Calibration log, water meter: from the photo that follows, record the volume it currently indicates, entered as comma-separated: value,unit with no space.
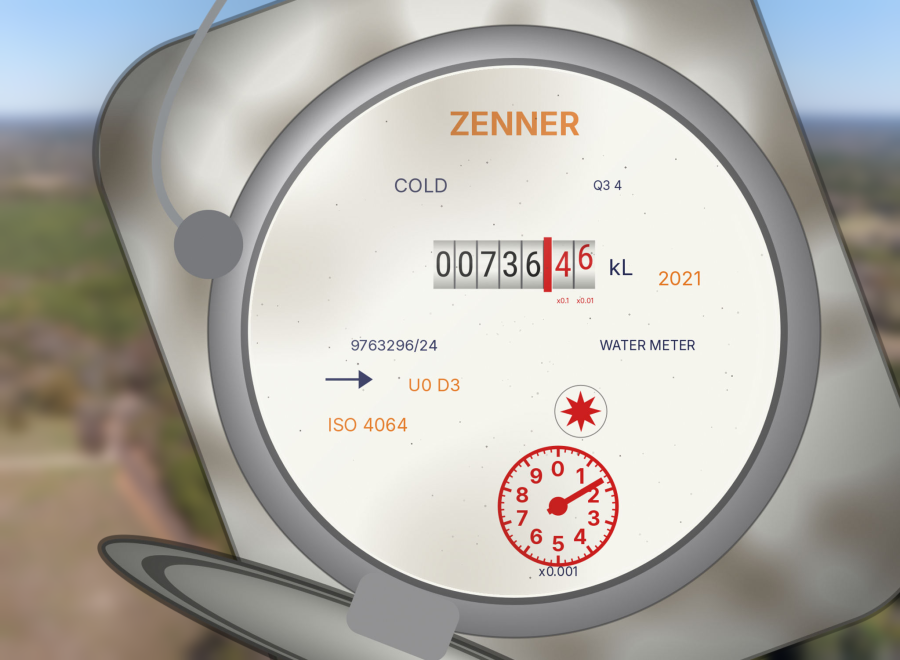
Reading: 736.461,kL
